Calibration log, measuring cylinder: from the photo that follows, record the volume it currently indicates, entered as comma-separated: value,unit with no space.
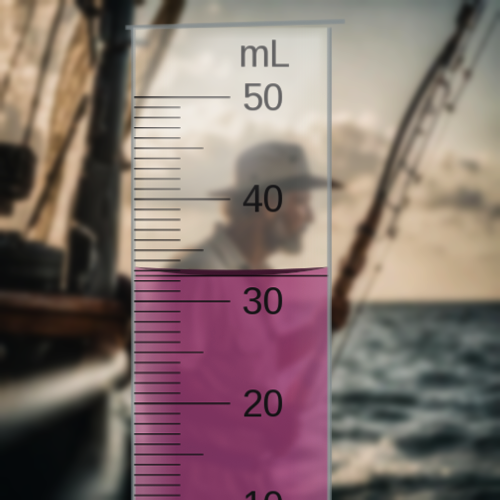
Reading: 32.5,mL
